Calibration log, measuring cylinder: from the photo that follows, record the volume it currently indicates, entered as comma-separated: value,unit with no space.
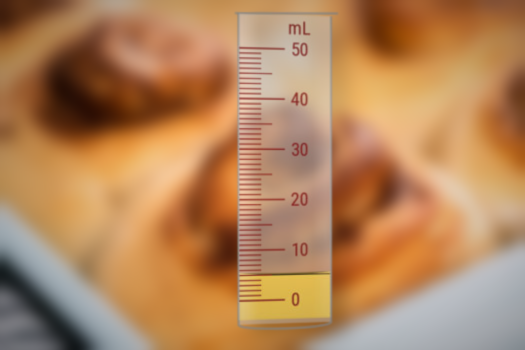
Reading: 5,mL
